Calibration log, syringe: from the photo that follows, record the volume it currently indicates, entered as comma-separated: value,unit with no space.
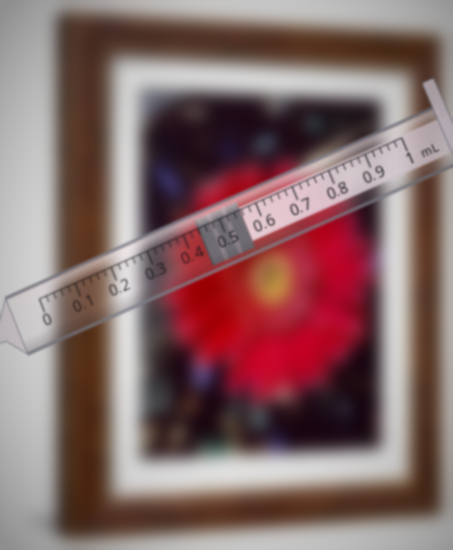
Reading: 0.44,mL
